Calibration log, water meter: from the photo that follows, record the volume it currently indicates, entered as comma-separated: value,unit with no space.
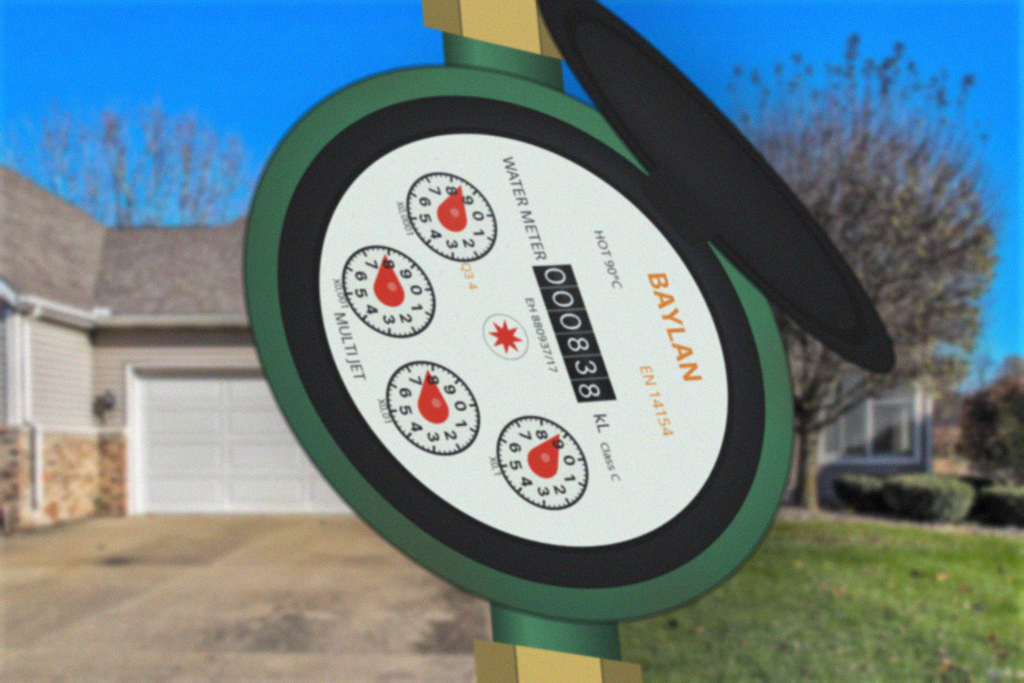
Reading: 837.8778,kL
